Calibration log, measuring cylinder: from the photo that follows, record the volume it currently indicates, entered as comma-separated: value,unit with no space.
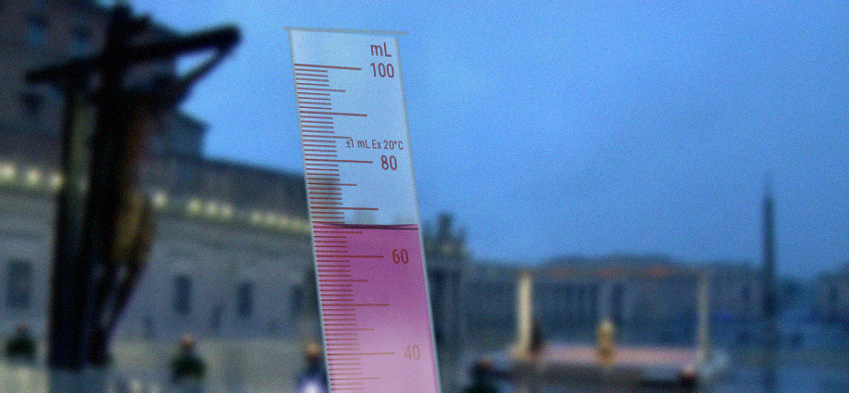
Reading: 66,mL
